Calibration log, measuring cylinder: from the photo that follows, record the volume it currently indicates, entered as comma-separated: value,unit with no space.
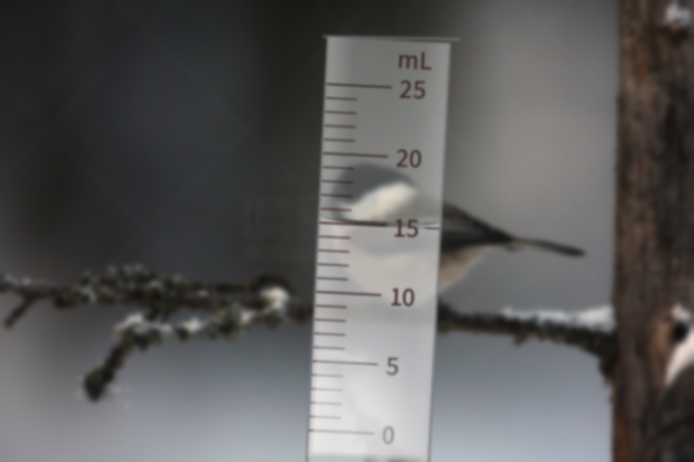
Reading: 15,mL
